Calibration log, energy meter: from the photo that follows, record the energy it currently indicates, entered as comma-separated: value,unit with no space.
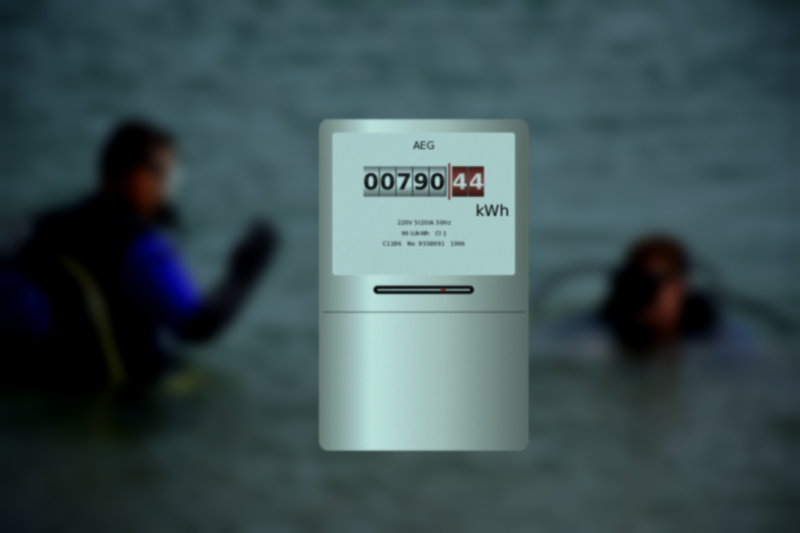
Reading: 790.44,kWh
